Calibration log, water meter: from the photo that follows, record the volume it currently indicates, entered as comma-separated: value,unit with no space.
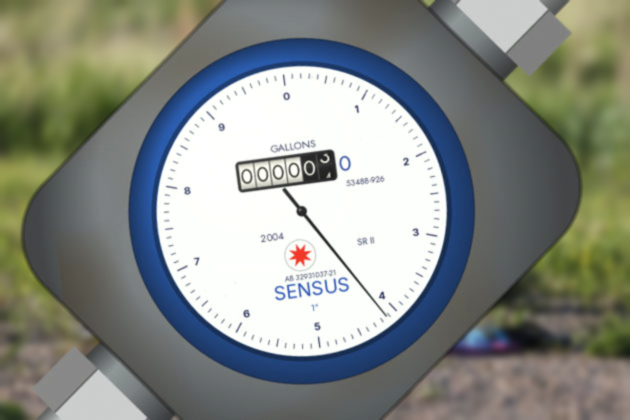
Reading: 34.1,gal
